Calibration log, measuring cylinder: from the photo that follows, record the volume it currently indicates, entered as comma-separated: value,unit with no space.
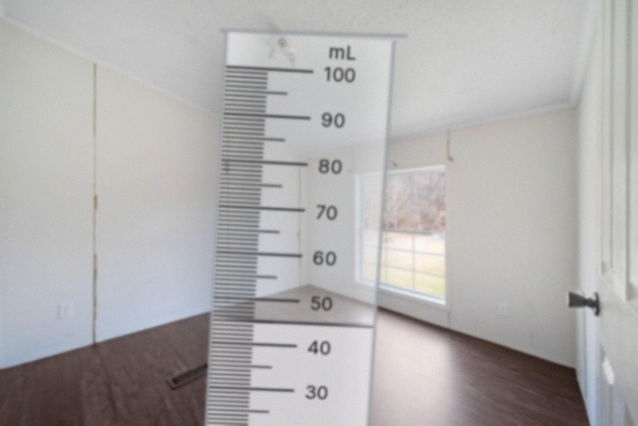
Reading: 45,mL
